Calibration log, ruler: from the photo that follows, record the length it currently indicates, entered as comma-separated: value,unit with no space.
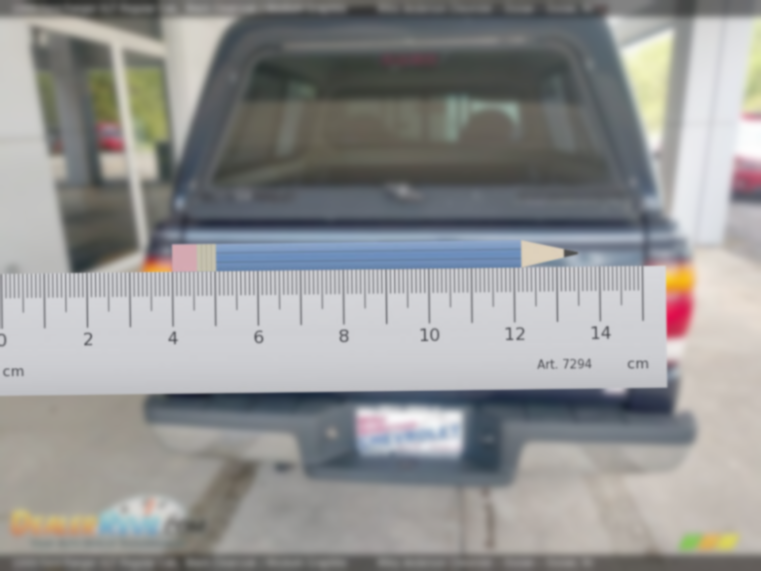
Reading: 9.5,cm
